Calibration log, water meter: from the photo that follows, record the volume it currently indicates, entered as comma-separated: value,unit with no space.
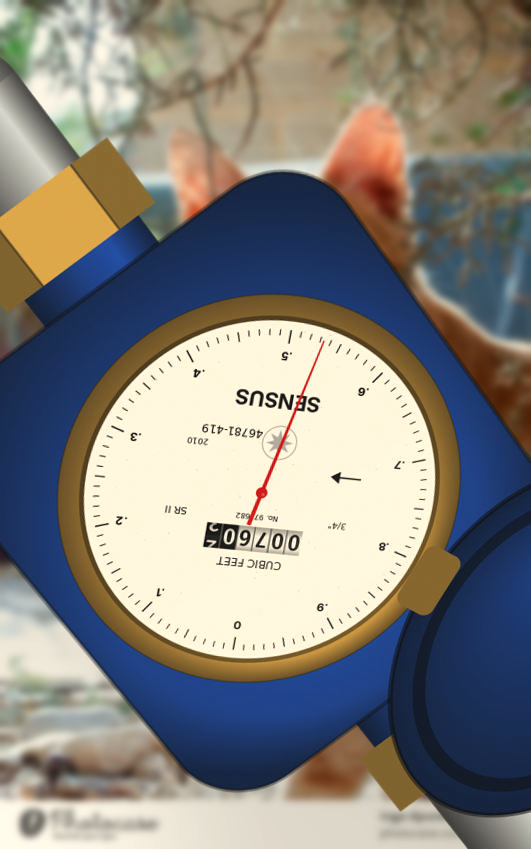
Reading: 7602.53,ft³
